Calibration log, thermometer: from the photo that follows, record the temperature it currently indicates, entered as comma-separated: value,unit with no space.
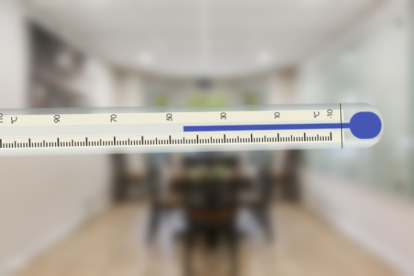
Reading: 45,°C
